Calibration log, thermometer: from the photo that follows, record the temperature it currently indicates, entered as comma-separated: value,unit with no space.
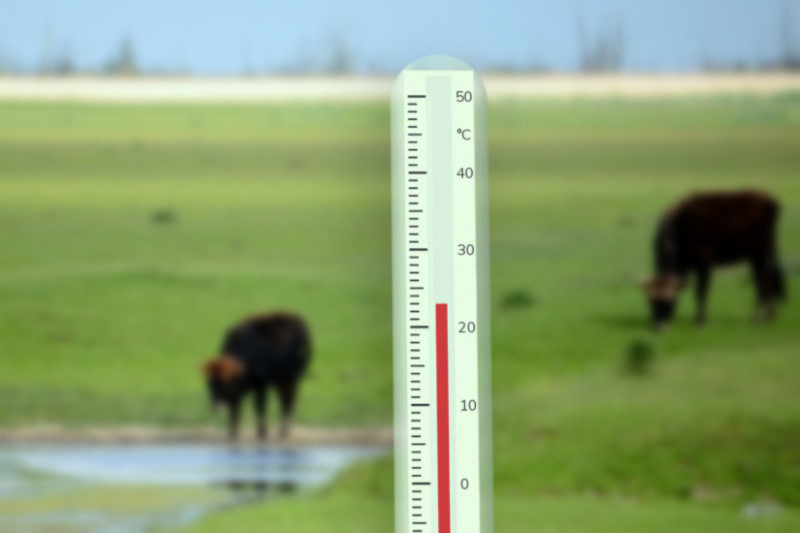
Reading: 23,°C
